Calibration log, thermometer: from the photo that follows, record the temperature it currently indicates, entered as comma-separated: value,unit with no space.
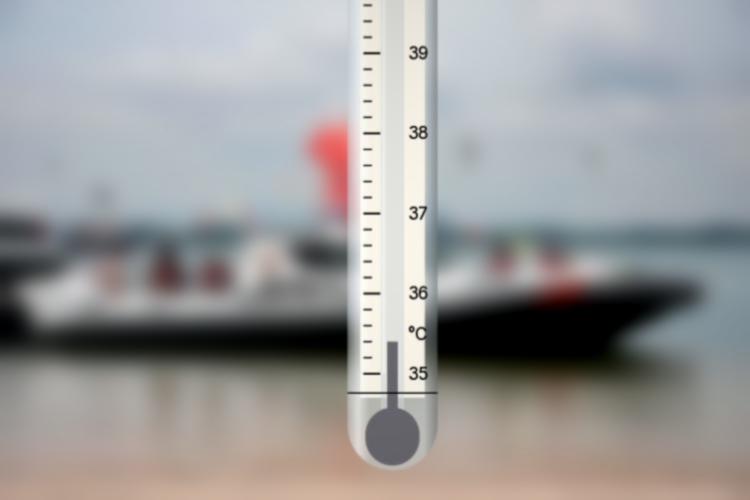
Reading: 35.4,°C
